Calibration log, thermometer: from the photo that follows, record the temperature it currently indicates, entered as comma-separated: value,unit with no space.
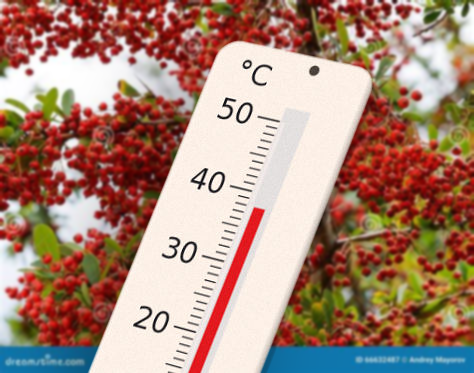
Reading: 38,°C
